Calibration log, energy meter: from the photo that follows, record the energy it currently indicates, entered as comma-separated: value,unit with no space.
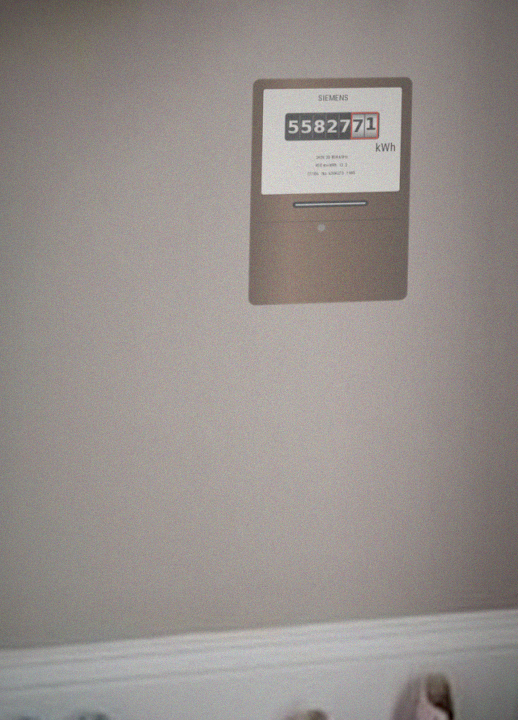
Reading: 55827.71,kWh
